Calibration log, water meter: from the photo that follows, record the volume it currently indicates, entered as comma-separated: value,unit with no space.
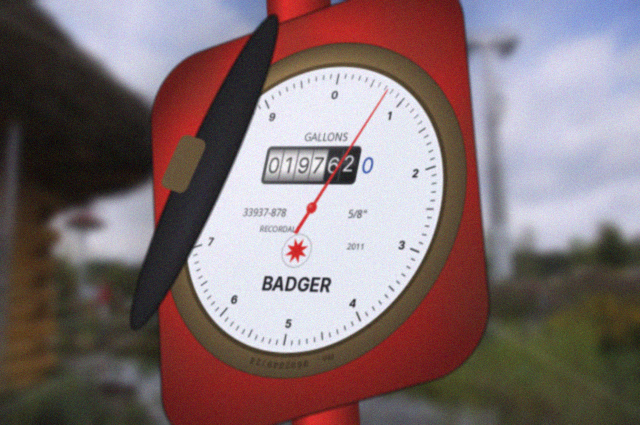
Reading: 197620.7,gal
